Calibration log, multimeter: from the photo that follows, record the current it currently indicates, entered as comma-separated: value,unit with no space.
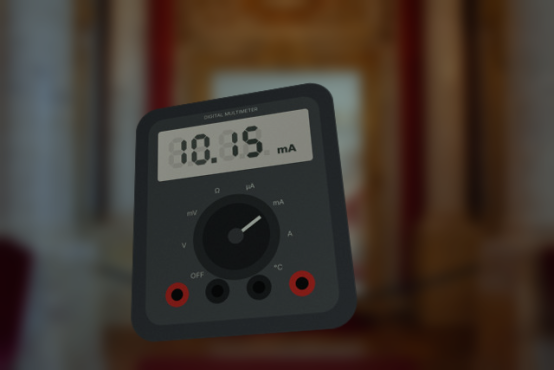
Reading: 10.15,mA
